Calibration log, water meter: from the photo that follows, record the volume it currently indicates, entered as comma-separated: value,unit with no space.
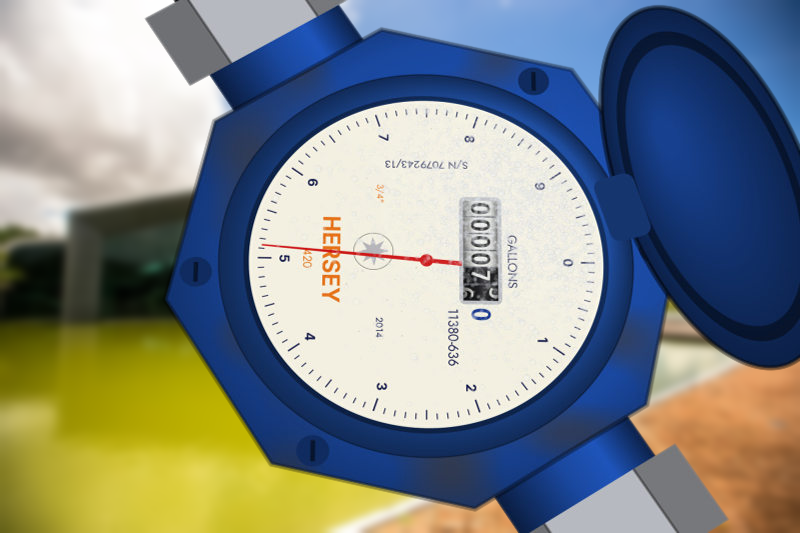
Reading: 755.1,gal
